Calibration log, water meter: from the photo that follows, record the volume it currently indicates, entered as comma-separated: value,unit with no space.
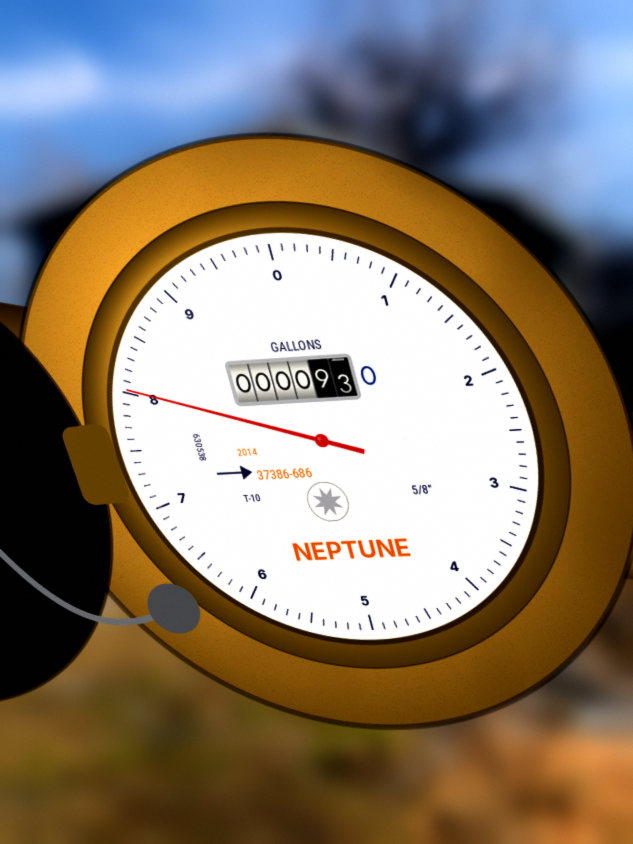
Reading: 928.0,gal
